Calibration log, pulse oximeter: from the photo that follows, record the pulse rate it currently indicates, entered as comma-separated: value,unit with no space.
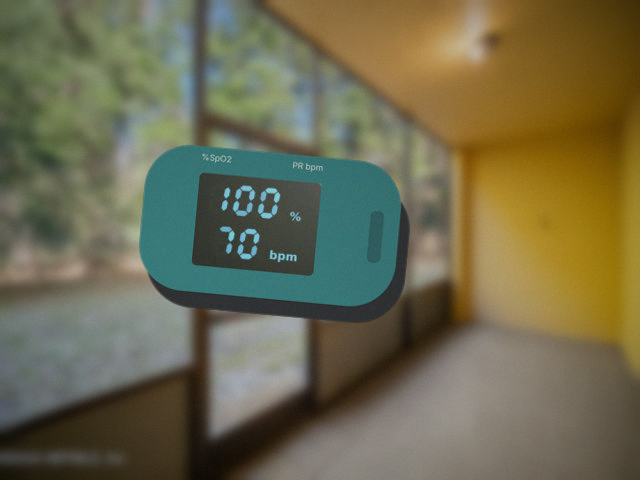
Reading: 70,bpm
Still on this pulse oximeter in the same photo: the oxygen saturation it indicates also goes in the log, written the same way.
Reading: 100,%
